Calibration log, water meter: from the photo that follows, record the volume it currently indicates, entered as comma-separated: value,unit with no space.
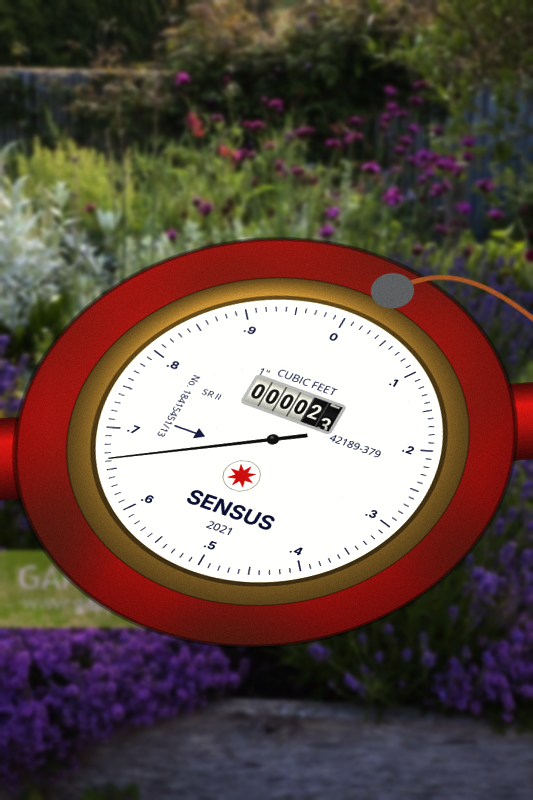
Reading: 22.66,ft³
